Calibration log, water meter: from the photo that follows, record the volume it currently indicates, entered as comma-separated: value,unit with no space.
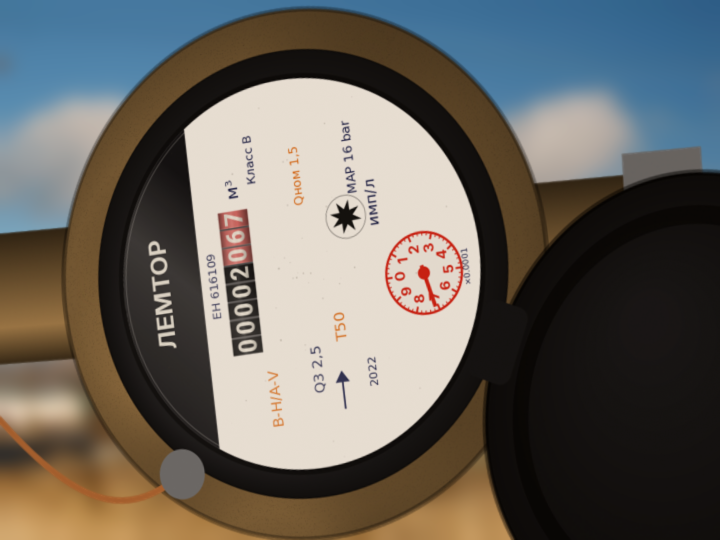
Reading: 2.0677,m³
